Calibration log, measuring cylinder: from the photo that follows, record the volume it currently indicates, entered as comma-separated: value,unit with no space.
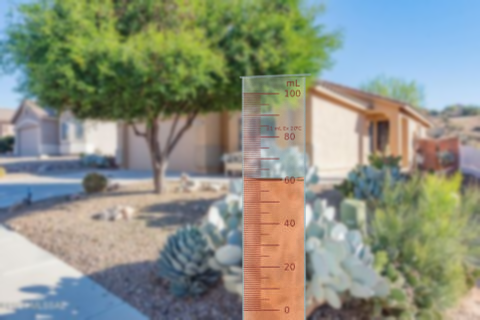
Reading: 60,mL
